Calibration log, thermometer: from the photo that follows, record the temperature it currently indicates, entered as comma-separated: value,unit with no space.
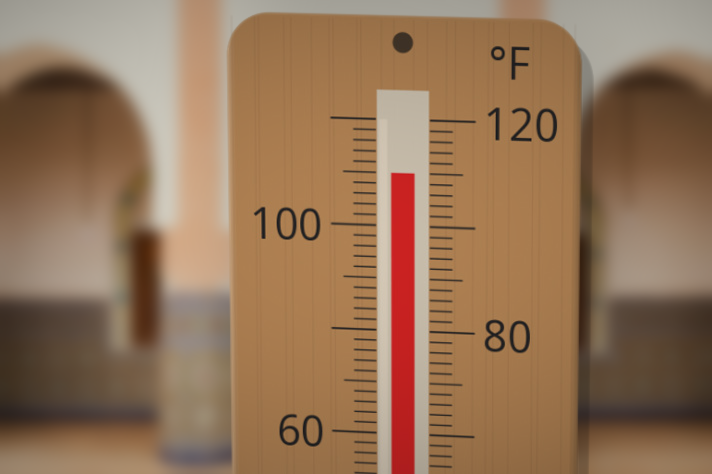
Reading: 110,°F
